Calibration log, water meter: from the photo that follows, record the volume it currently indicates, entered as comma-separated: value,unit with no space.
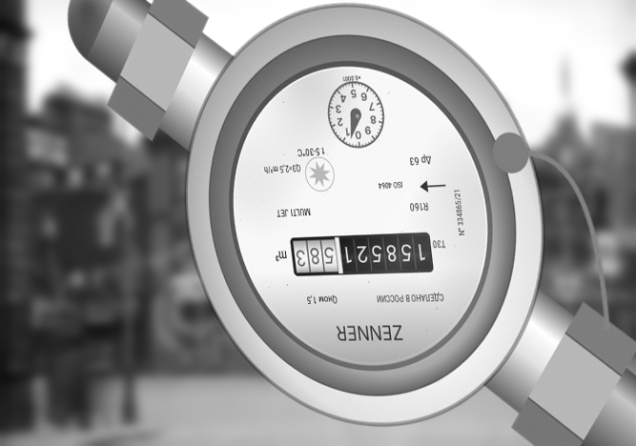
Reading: 158521.5830,m³
